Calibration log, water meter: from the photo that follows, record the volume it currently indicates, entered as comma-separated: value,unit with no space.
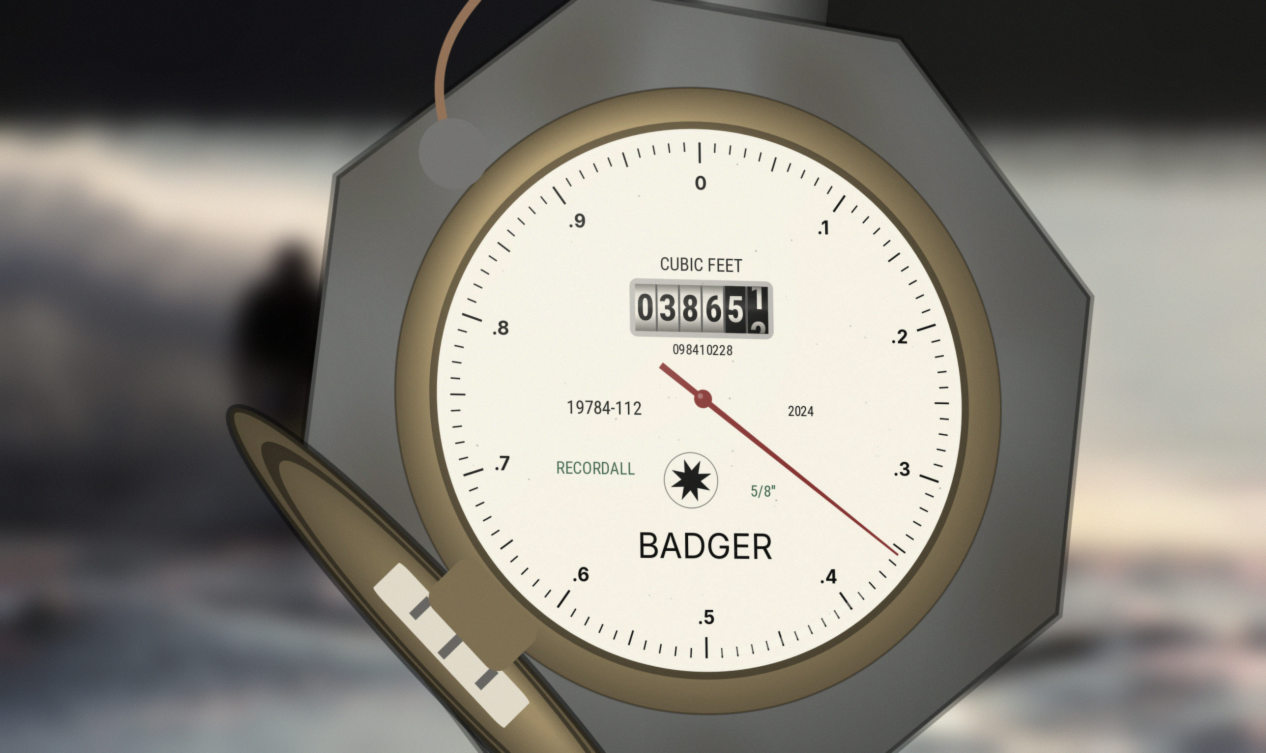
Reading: 38651.35,ft³
